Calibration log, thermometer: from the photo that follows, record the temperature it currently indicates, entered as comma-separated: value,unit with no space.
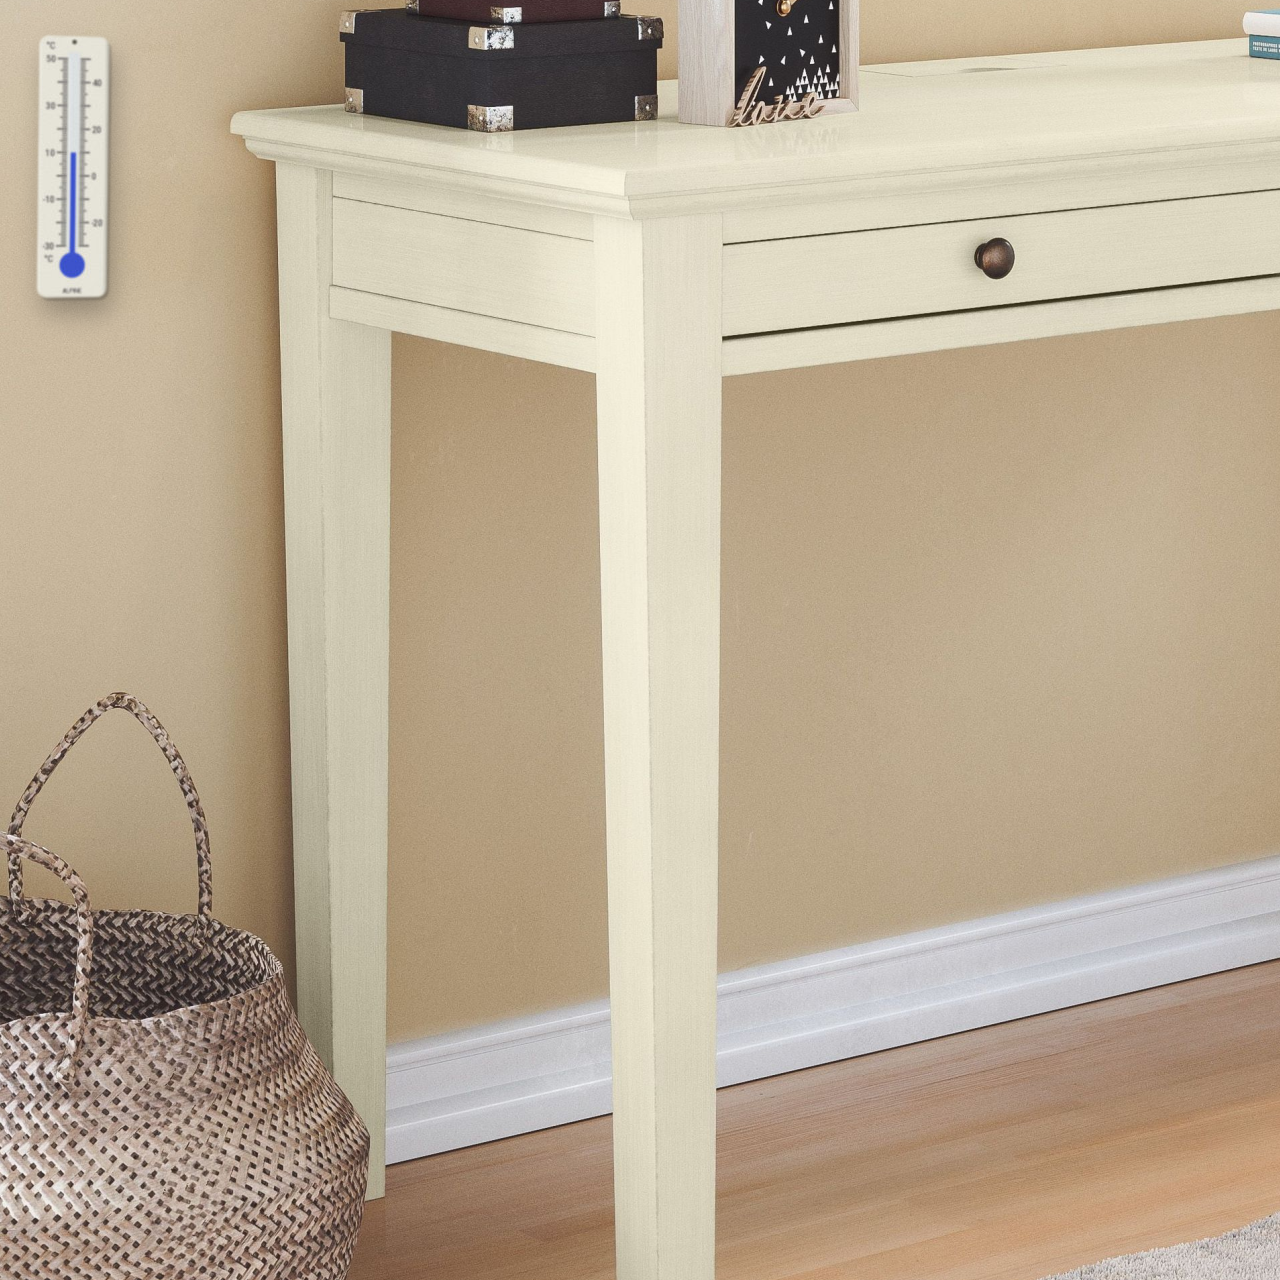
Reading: 10,°C
